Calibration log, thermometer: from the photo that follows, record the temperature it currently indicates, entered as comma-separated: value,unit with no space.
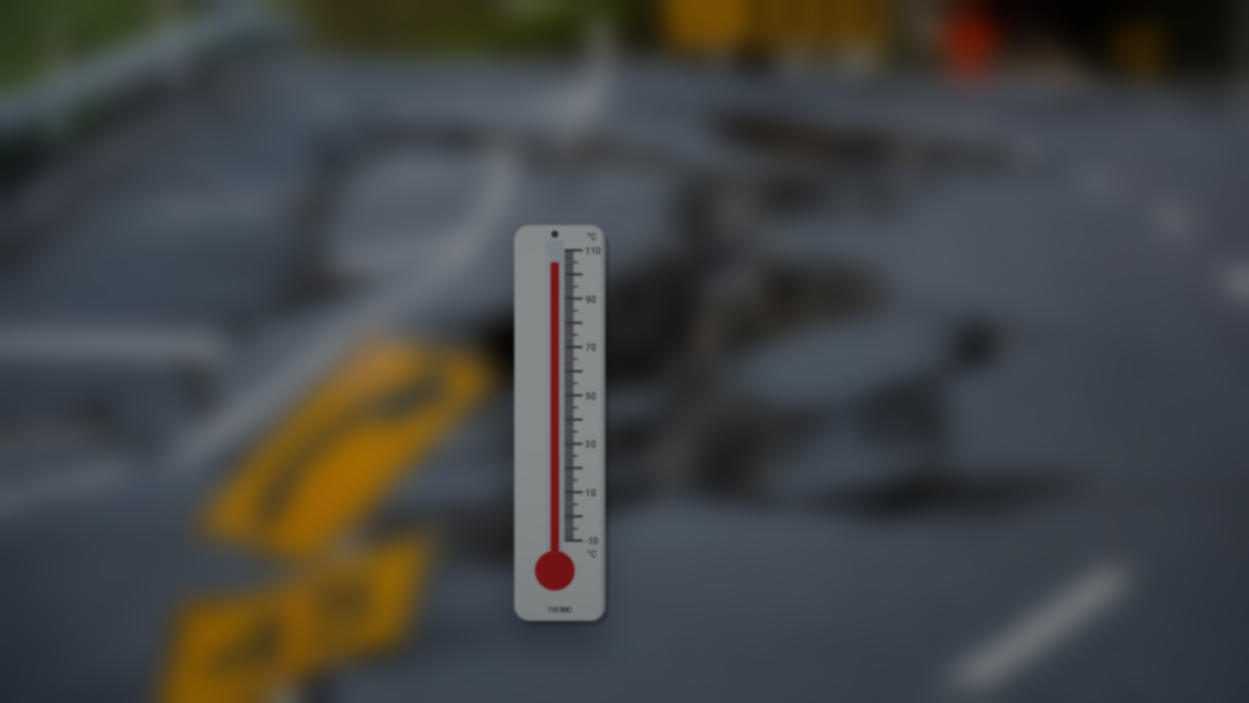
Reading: 105,°C
